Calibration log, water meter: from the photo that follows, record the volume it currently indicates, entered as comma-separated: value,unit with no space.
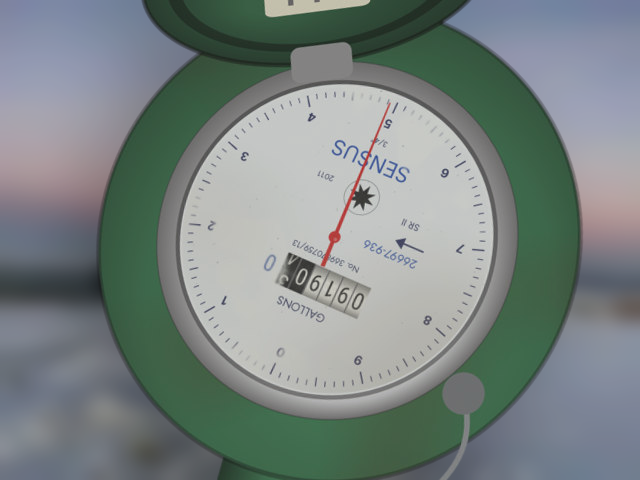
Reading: 919034.9,gal
